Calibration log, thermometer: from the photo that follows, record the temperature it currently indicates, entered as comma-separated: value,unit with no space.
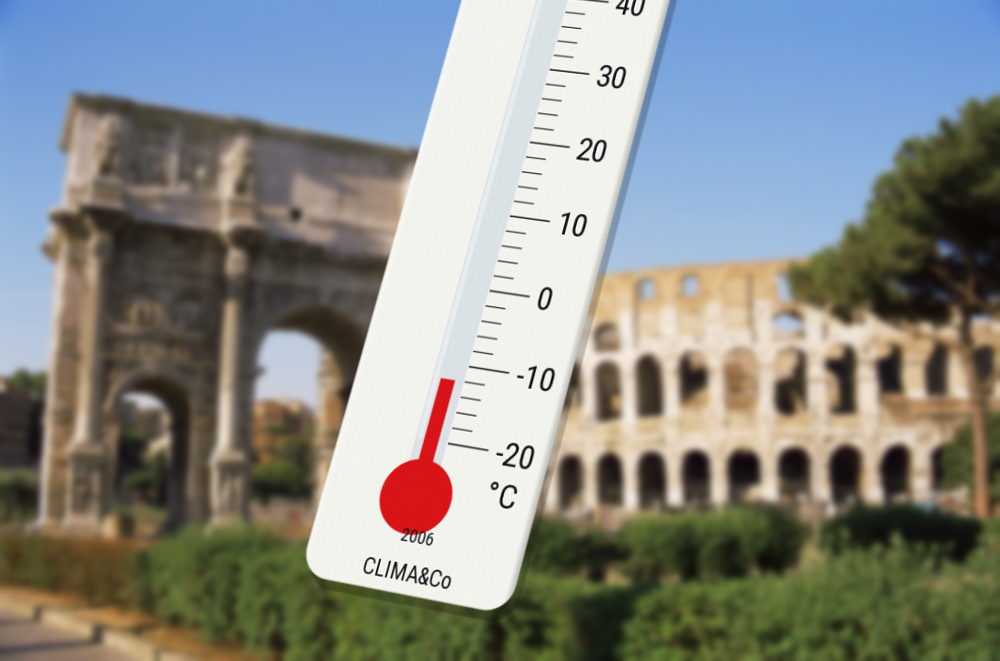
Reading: -12,°C
